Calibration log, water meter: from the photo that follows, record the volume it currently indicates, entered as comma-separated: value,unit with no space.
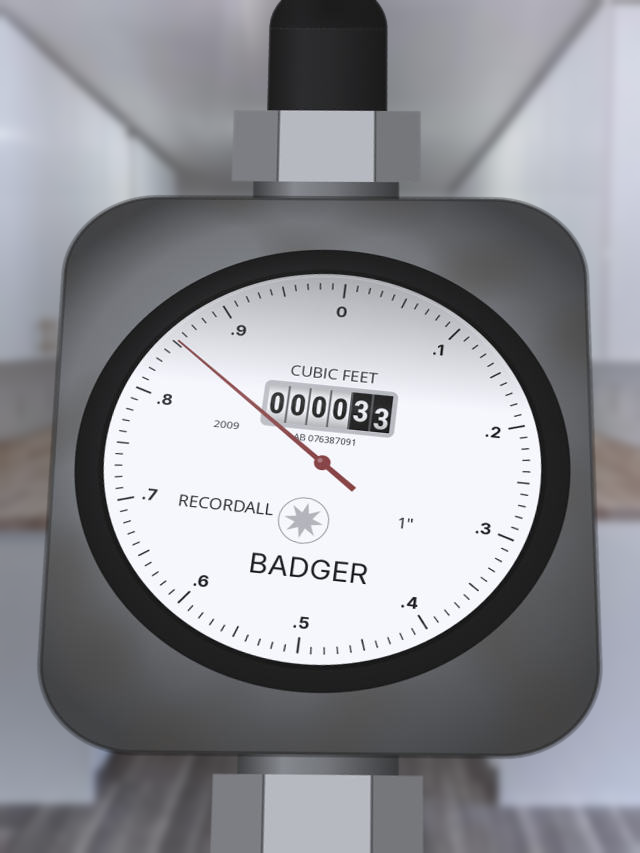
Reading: 32.85,ft³
